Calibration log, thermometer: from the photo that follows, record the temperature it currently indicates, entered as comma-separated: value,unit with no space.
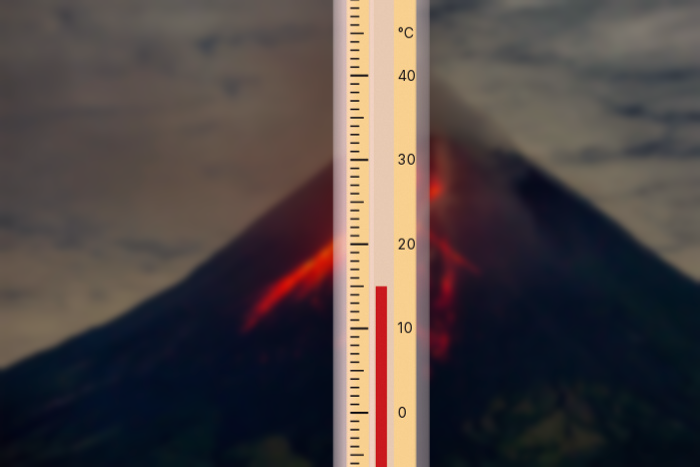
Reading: 15,°C
